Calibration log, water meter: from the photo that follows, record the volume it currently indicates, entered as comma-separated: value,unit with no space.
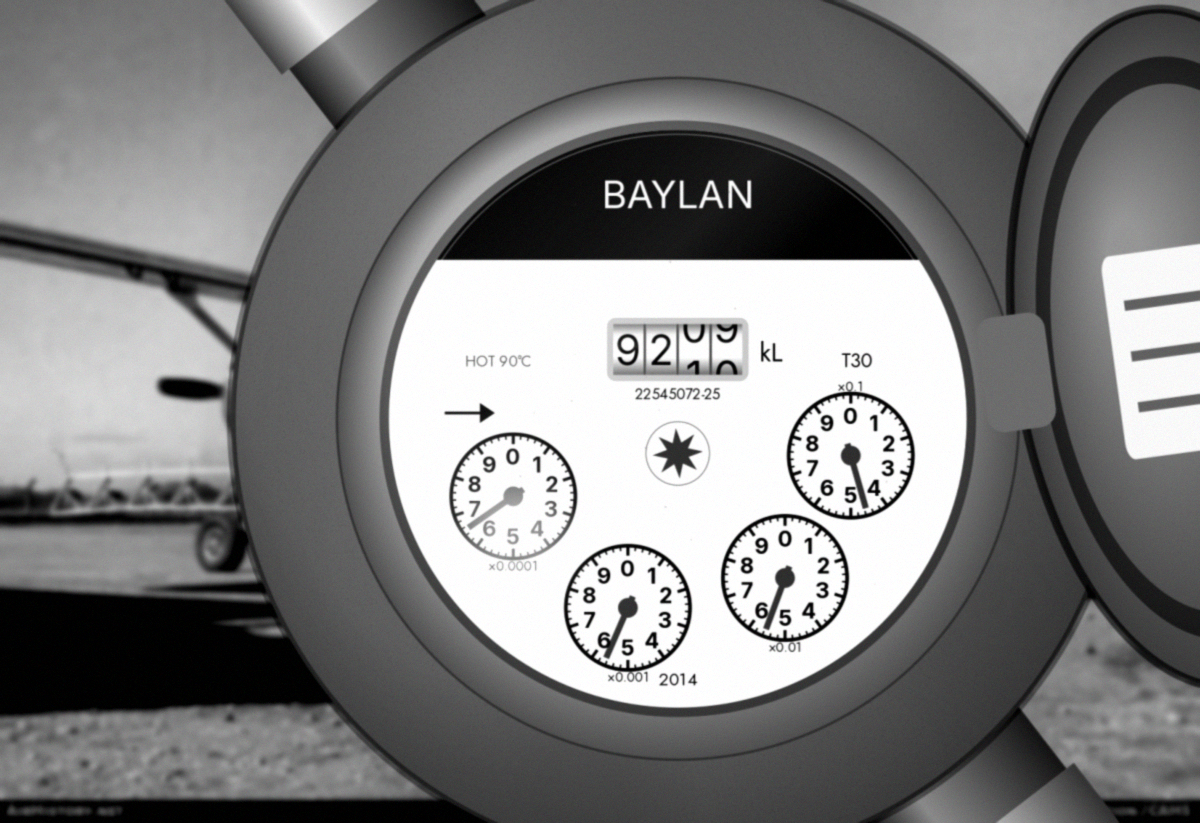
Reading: 9209.4556,kL
